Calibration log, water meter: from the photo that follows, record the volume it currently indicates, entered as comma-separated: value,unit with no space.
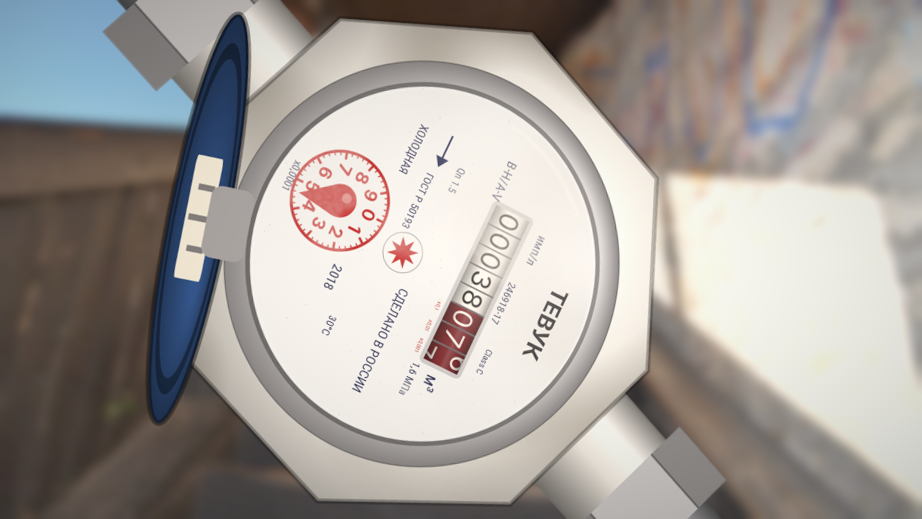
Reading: 38.0764,m³
